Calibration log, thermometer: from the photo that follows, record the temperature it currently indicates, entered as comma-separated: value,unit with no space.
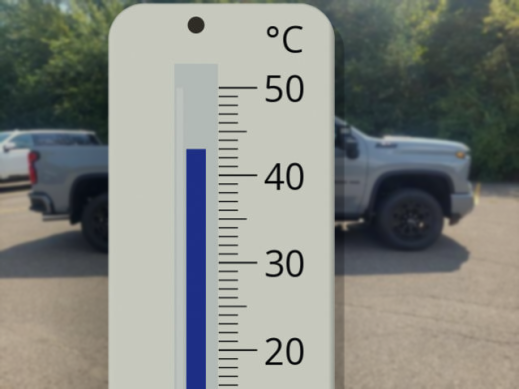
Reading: 43,°C
